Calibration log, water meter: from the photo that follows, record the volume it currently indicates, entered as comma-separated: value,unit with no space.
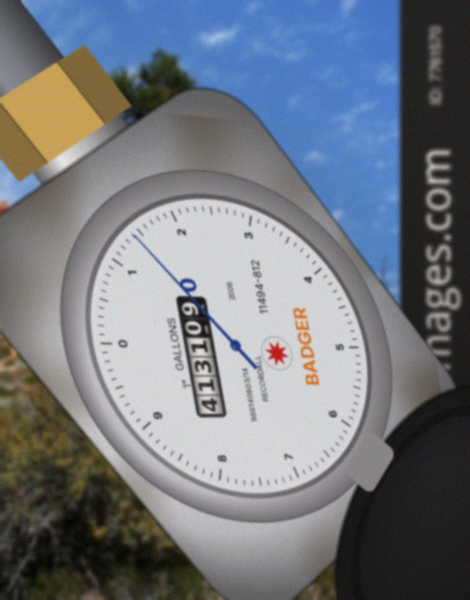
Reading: 4131091.4,gal
